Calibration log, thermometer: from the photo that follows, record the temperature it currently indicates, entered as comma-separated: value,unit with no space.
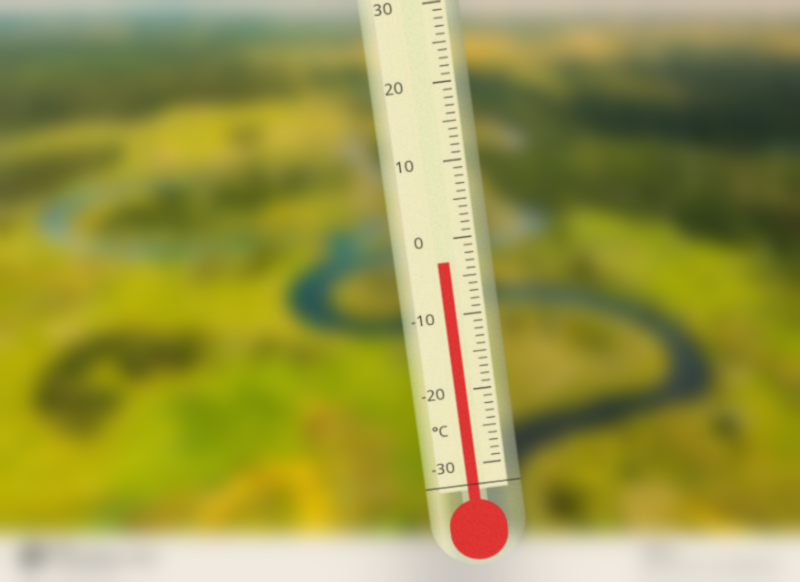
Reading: -3,°C
